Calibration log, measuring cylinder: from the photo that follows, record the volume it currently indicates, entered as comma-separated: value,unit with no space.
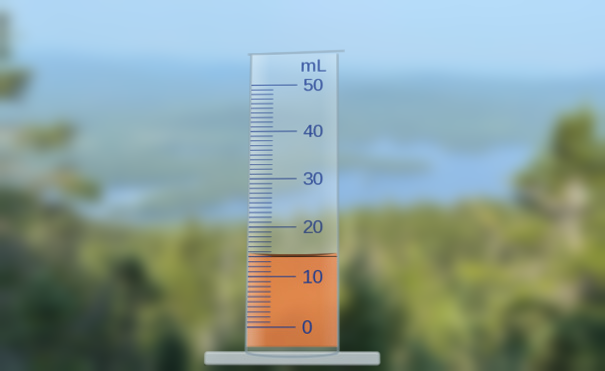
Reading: 14,mL
